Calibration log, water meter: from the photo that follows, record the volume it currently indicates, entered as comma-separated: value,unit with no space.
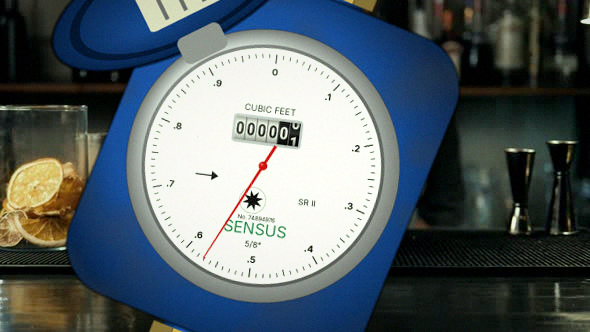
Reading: 0.57,ft³
